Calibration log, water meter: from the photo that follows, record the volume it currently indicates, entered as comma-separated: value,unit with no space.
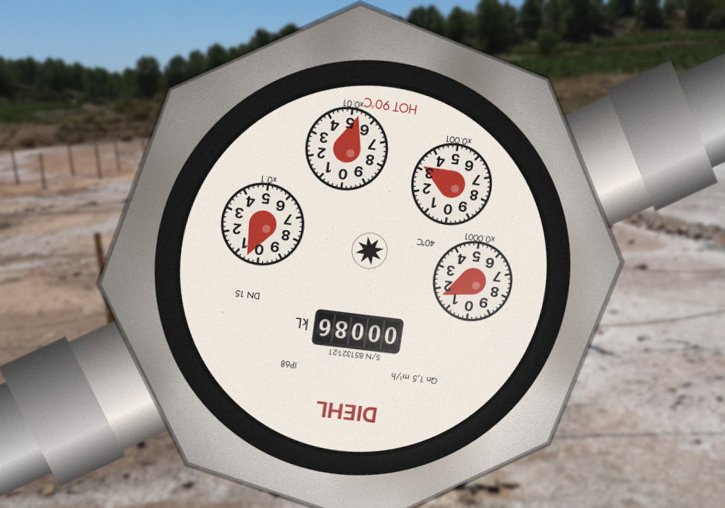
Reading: 86.0531,kL
